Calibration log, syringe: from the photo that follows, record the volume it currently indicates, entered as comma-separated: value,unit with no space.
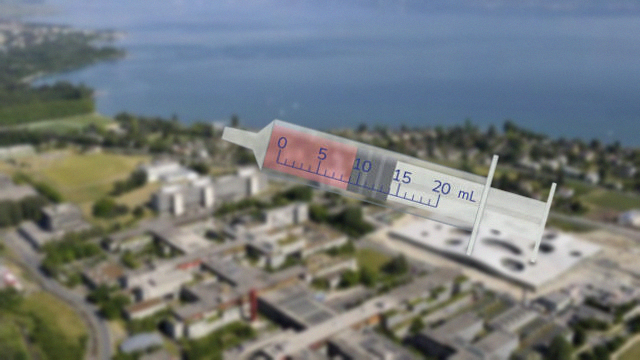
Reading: 9,mL
